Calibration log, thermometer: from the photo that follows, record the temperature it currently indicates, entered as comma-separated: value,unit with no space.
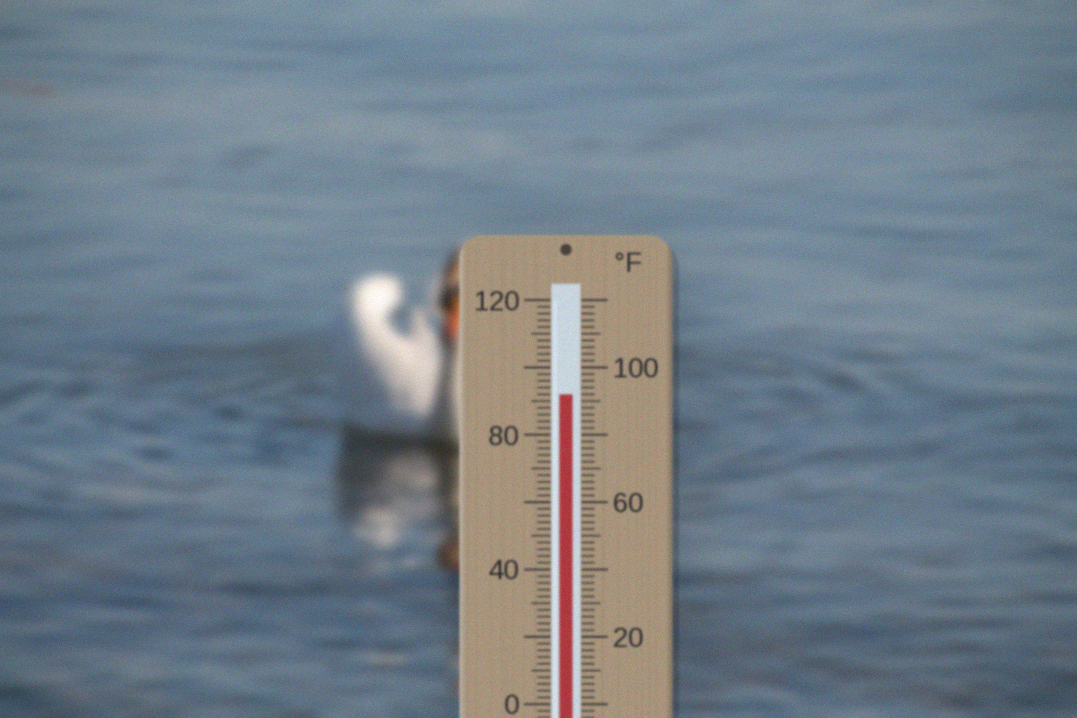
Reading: 92,°F
